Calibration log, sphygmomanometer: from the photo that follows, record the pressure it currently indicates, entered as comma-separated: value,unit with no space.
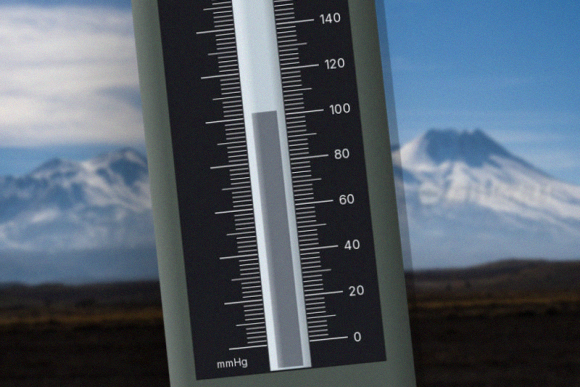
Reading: 102,mmHg
